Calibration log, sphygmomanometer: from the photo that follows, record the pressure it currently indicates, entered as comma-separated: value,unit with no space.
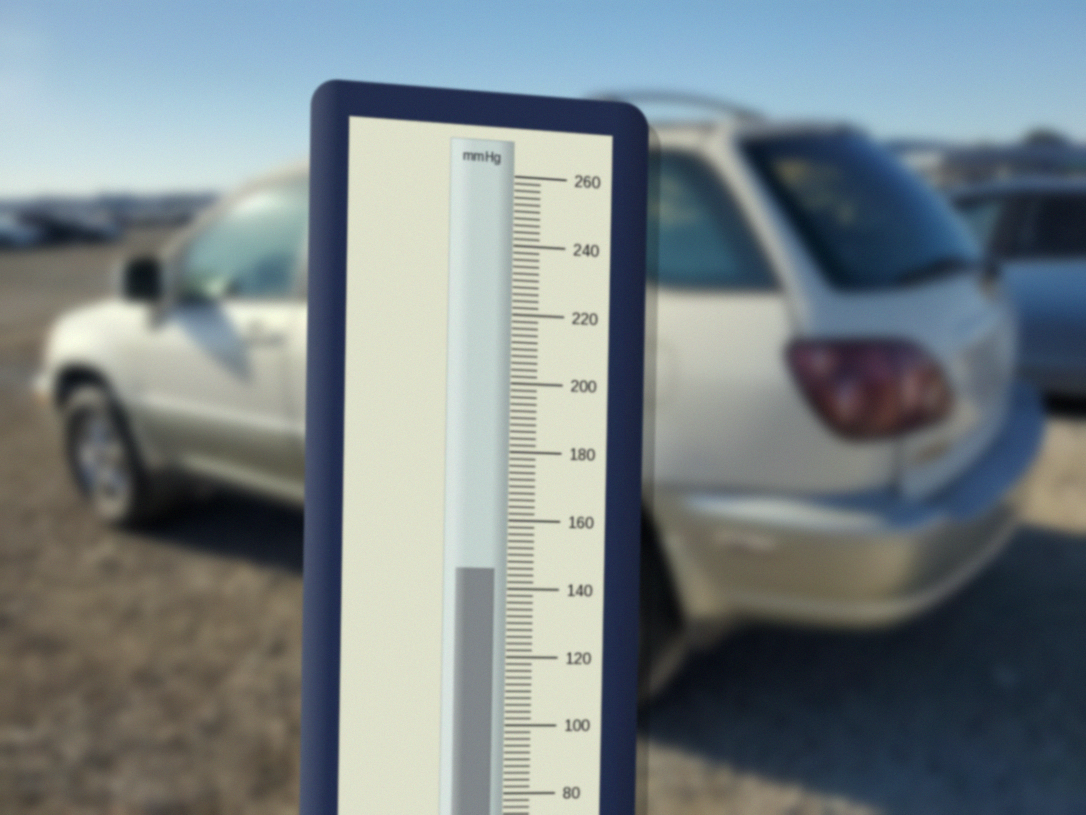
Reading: 146,mmHg
